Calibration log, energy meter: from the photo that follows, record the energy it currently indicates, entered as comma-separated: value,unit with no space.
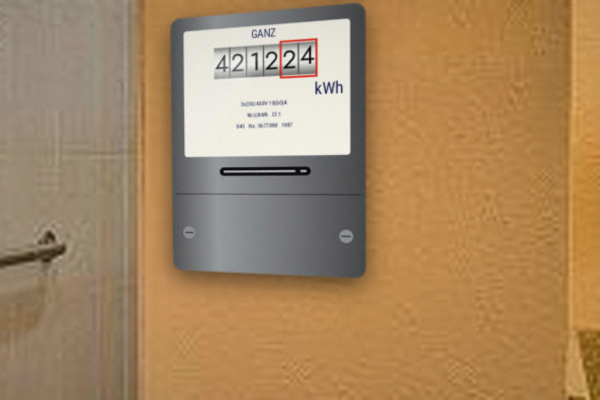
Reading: 4212.24,kWh
